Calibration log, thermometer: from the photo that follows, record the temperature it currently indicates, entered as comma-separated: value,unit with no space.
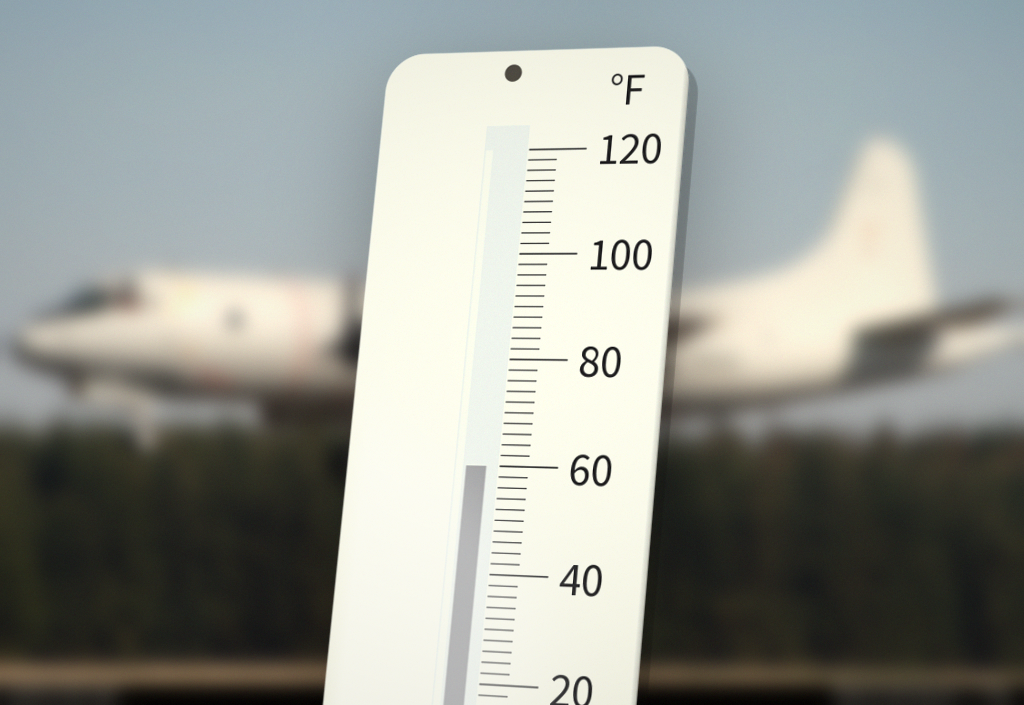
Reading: 60,°F
